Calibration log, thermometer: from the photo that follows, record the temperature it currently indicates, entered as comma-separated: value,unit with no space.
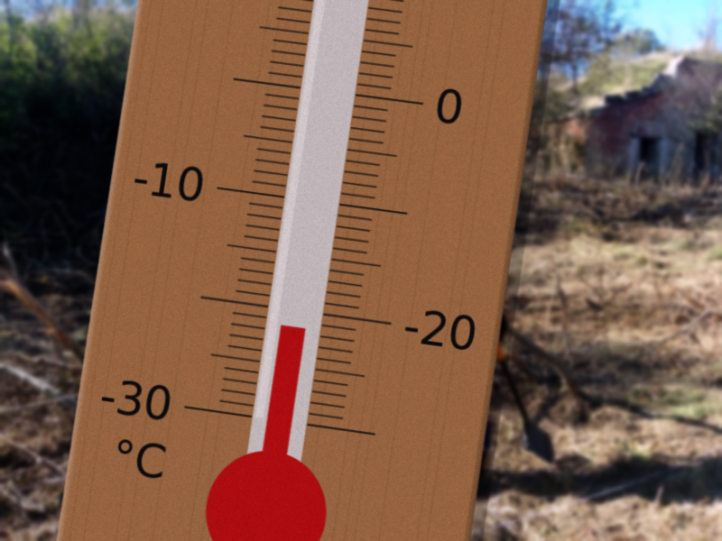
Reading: -21.5,°C
